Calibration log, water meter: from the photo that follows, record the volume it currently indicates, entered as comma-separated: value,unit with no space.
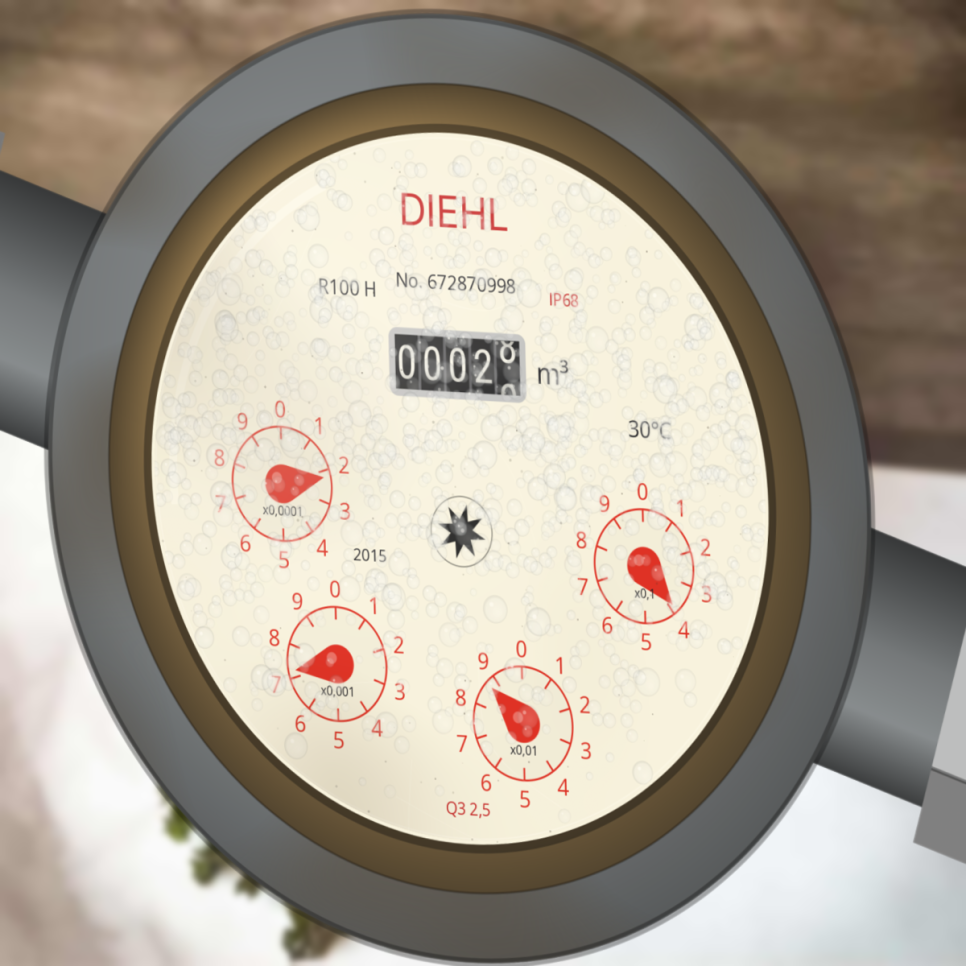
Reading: 28.3872,m³
